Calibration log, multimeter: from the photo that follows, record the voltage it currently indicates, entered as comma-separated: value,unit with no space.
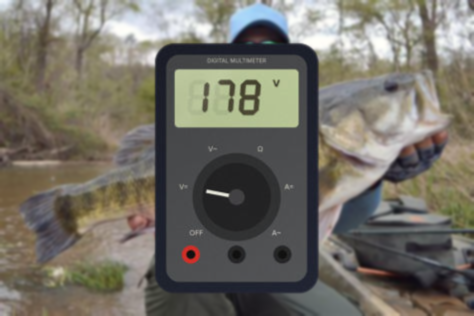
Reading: 178,V
